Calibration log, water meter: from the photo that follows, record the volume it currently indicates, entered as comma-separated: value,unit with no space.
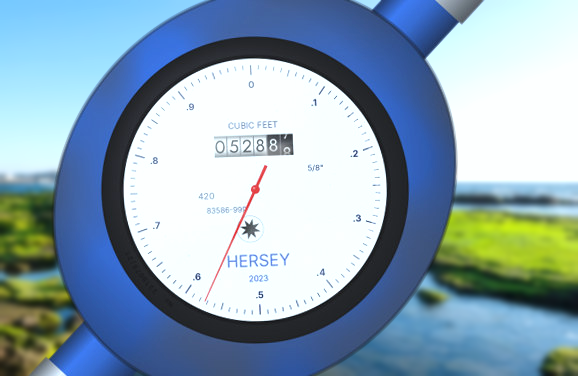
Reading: 52887.57,ft³
